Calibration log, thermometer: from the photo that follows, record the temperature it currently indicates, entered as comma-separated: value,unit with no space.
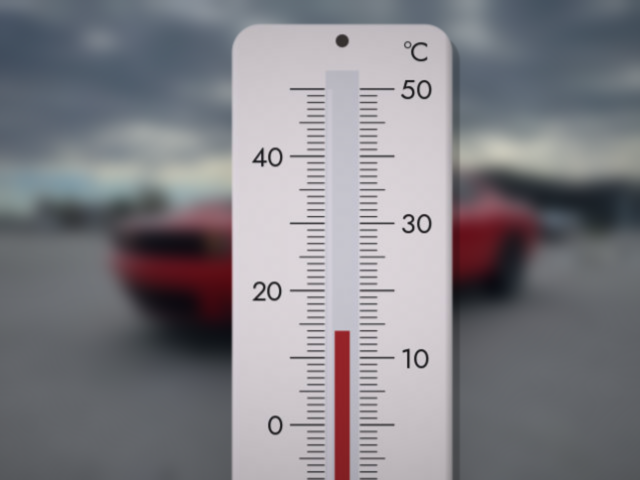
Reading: 14,°C
